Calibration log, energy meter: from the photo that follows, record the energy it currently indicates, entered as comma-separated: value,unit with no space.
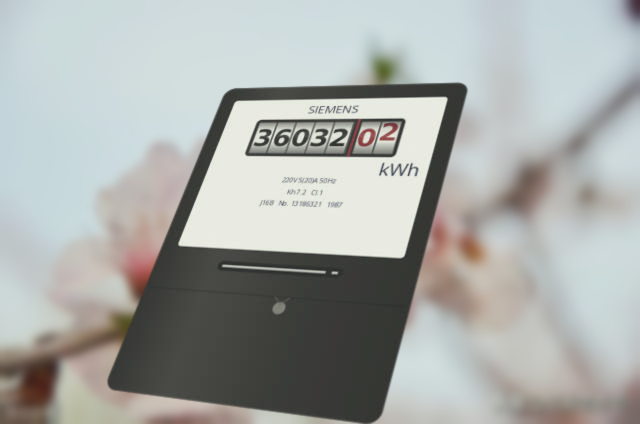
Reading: 36032.02,kWh
